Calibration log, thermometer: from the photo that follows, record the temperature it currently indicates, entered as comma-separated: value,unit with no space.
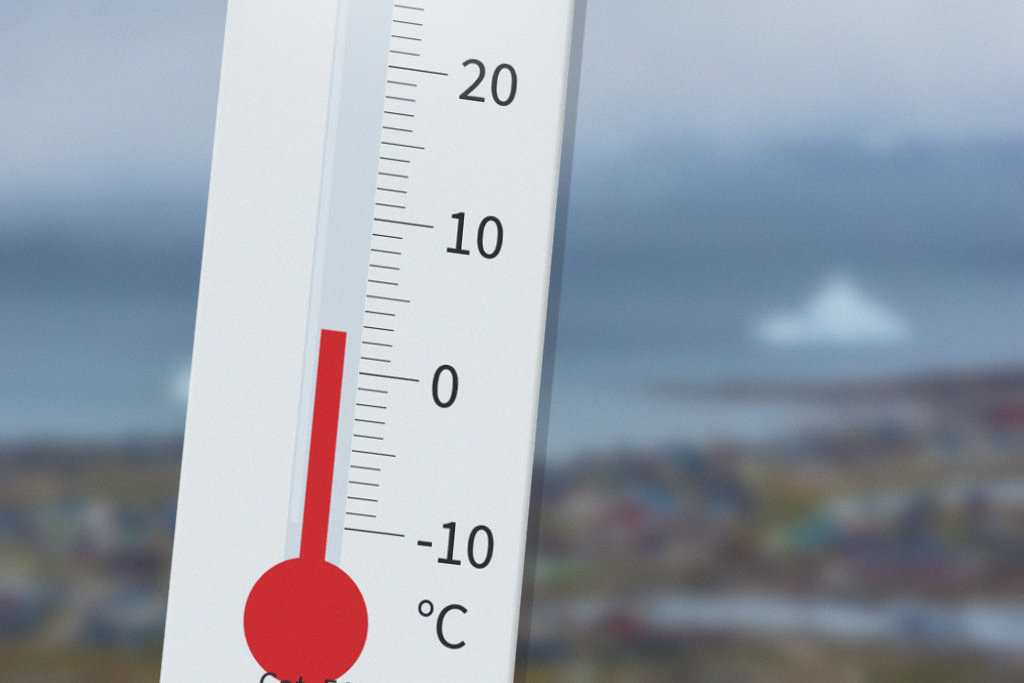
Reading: 2.5,°C
